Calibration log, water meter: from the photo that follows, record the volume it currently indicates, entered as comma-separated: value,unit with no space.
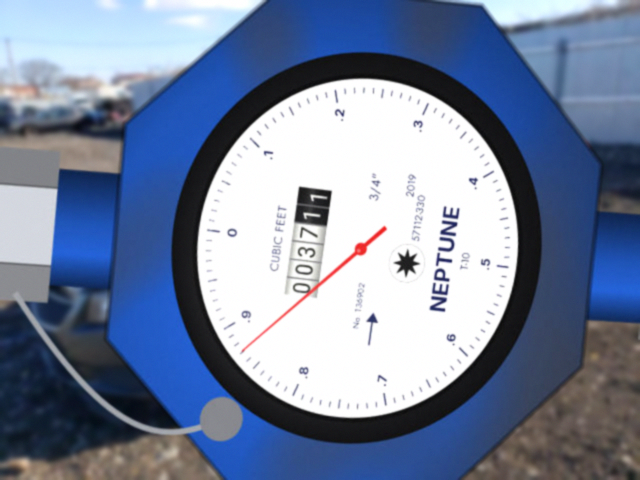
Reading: 3710.87,ft³
